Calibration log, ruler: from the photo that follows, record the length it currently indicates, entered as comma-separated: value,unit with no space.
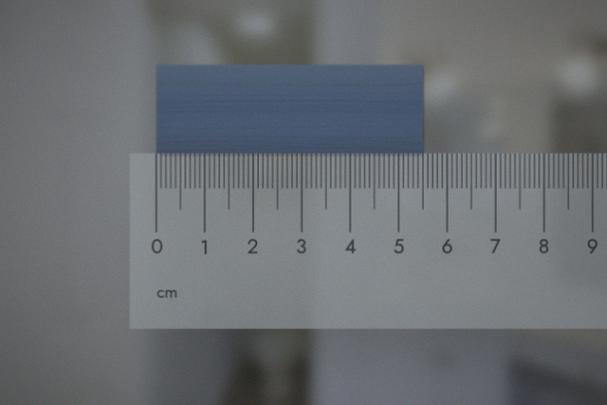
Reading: 5.5,cm
